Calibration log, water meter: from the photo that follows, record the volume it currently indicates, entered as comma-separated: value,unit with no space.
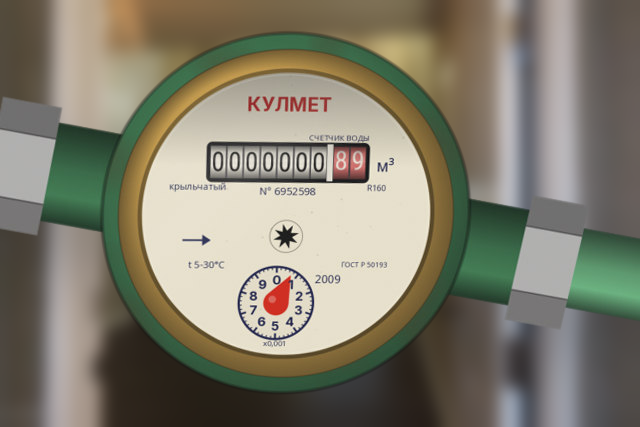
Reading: 0.890,m³
